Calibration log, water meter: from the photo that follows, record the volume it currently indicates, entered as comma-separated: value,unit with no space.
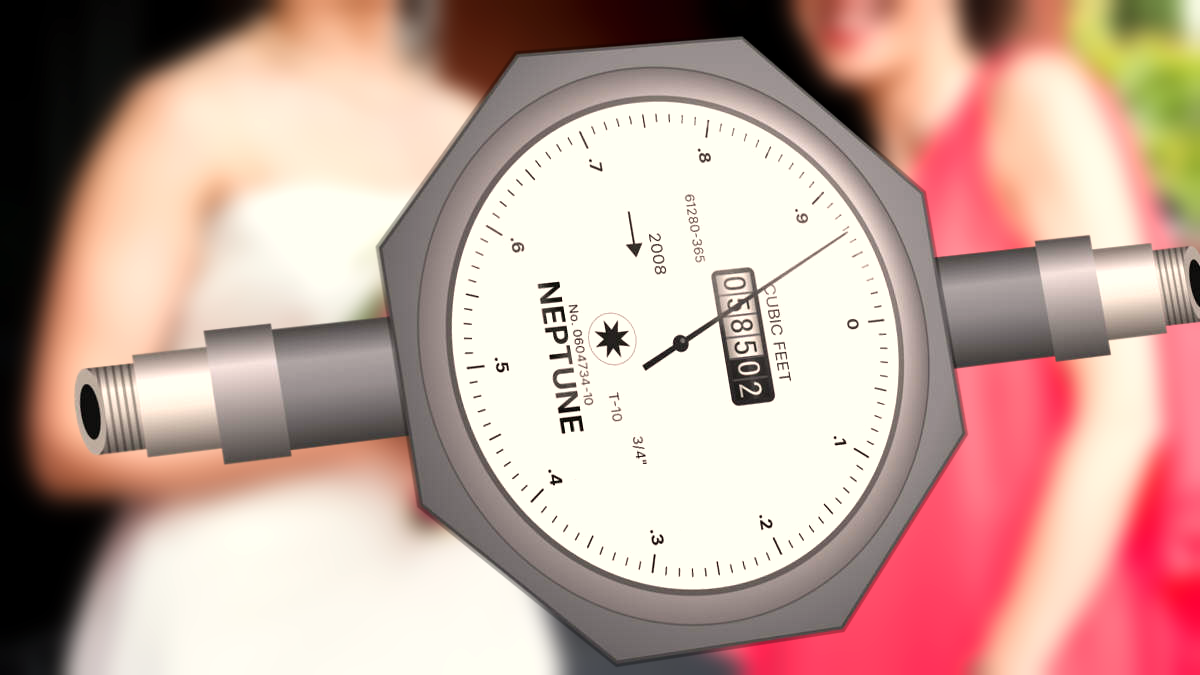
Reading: 58501.93,ft³
